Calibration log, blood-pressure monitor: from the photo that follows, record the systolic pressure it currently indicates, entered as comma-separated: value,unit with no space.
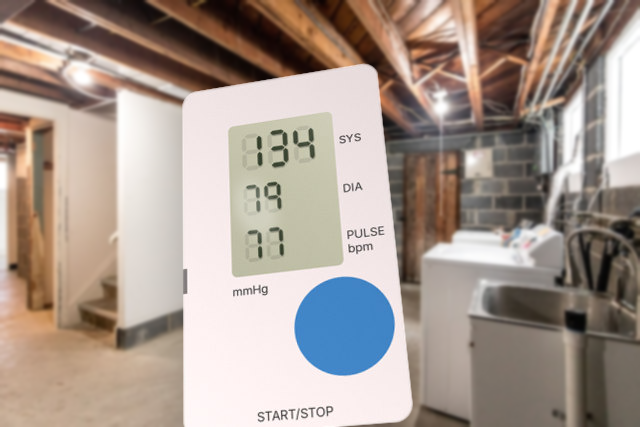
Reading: 134,mmHg
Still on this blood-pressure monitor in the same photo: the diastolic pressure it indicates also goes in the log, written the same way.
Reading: 79,mmHg
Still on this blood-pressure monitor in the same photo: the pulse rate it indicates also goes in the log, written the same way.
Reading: 77,bpm
